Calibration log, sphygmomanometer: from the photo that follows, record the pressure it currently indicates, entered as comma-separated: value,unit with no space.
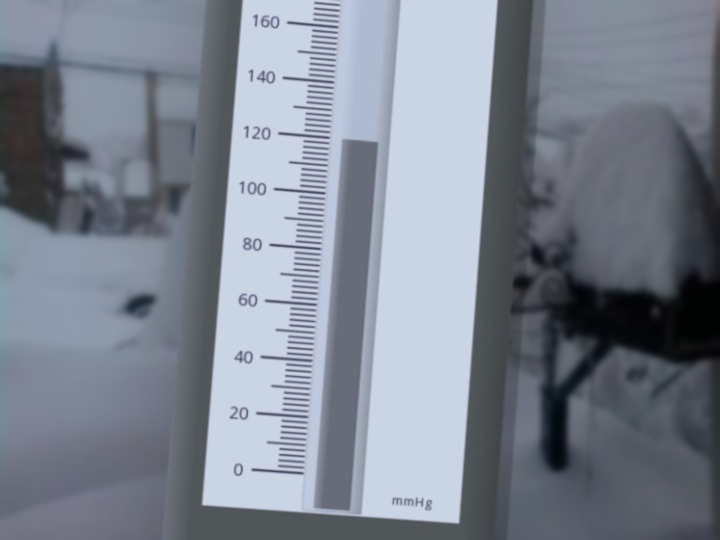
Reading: 120,mmHg
